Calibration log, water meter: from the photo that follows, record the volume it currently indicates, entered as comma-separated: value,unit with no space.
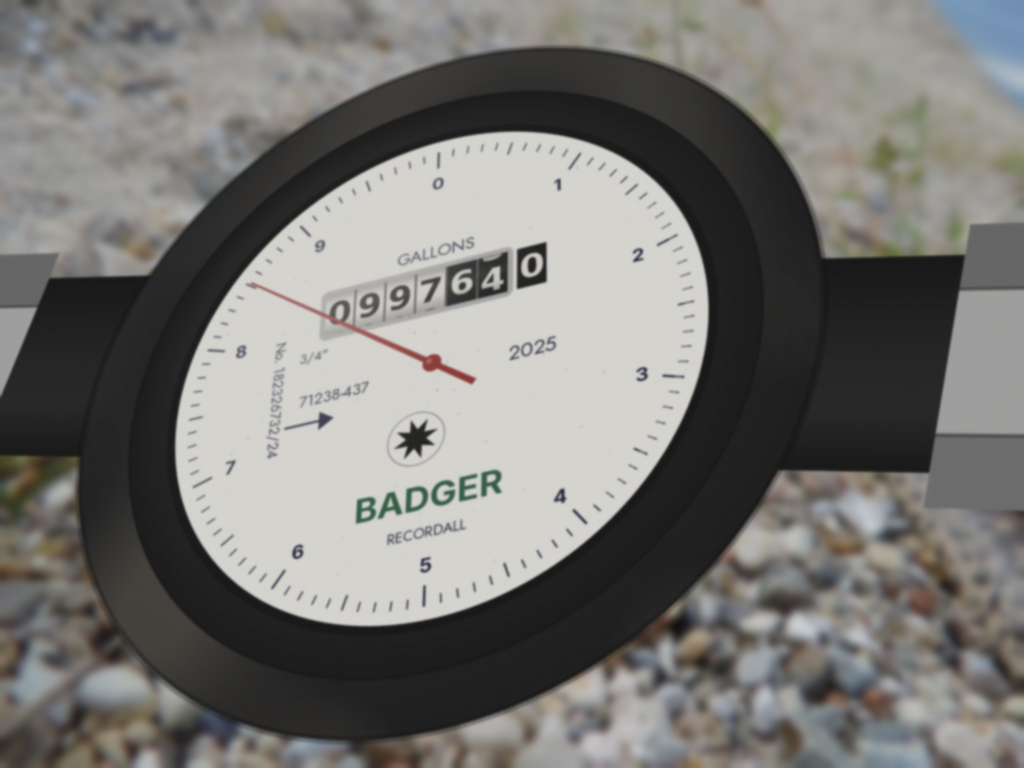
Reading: 997638.5,gal
